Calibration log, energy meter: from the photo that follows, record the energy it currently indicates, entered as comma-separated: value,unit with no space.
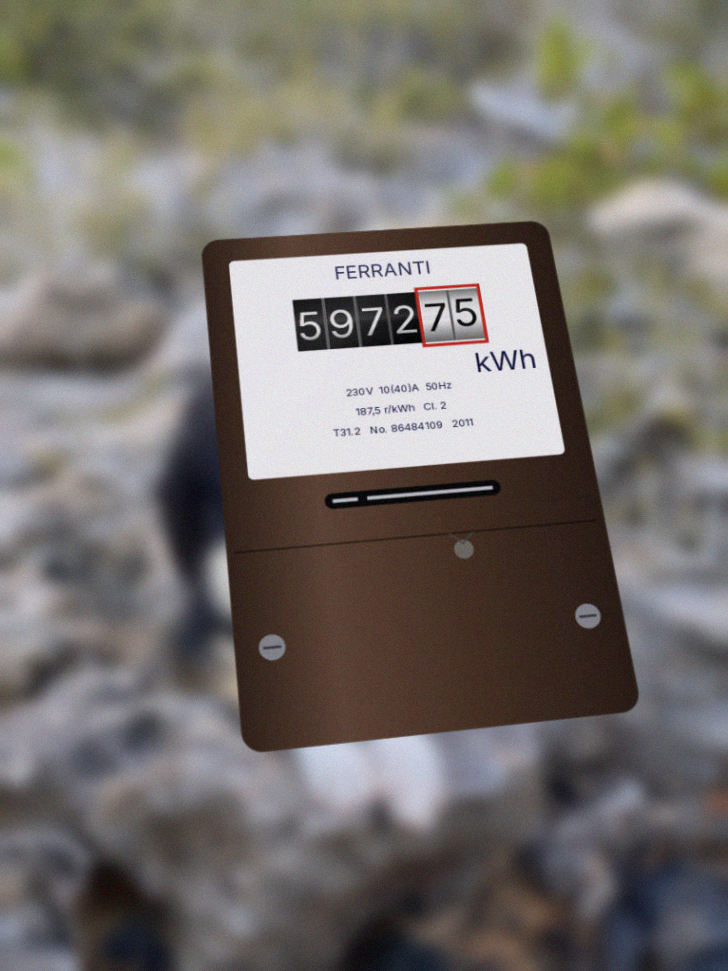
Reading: 5972.75,kWh
